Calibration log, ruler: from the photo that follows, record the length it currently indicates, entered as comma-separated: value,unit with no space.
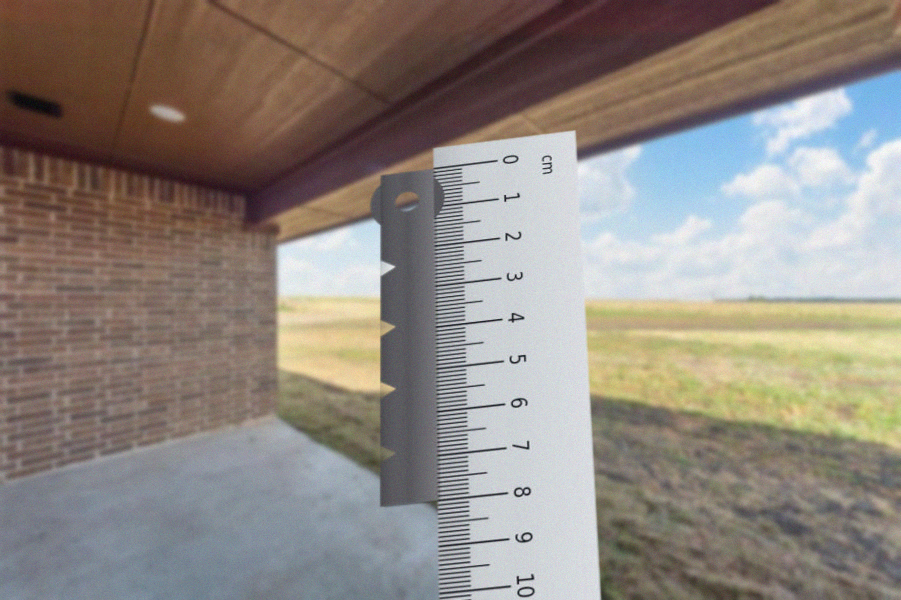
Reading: 8,cm
